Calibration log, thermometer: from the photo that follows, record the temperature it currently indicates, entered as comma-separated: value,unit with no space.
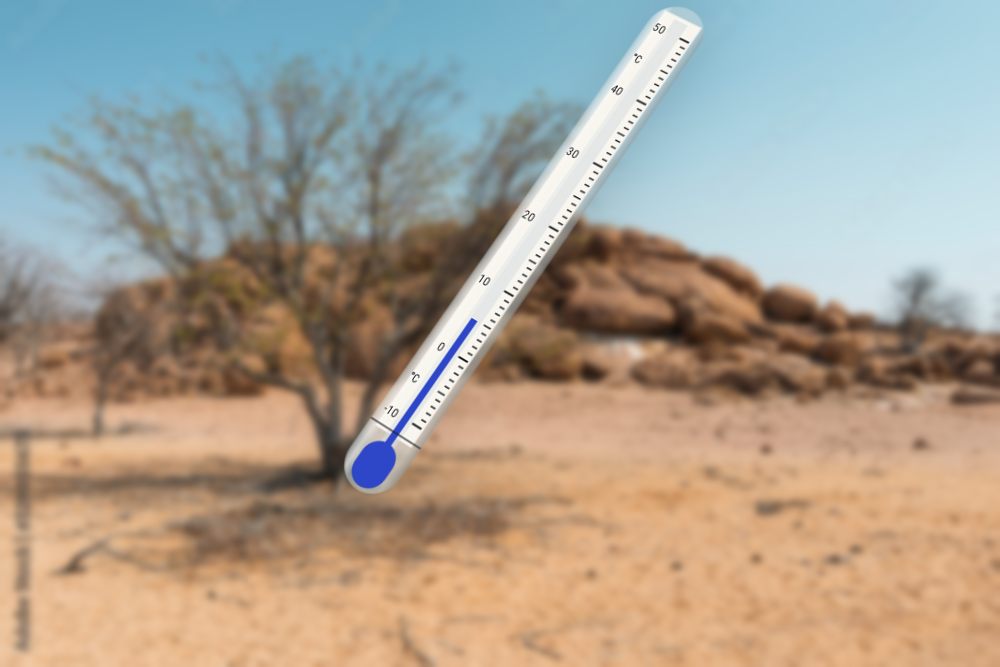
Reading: 5,°C
